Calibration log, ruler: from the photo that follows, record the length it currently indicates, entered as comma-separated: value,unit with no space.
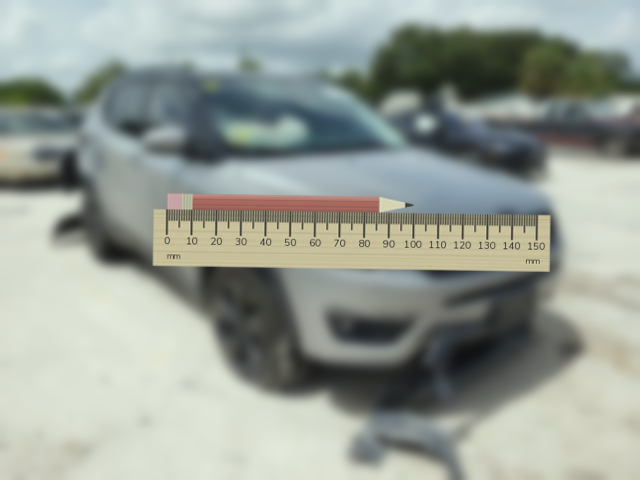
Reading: 100,mm
